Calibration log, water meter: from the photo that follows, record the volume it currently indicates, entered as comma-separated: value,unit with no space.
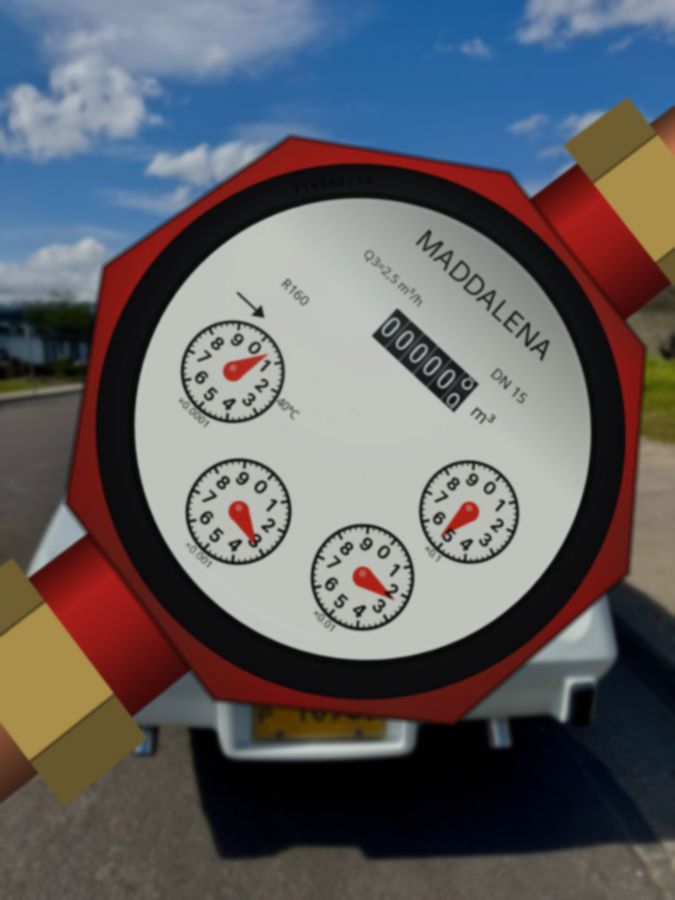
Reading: 8.5230,m³
